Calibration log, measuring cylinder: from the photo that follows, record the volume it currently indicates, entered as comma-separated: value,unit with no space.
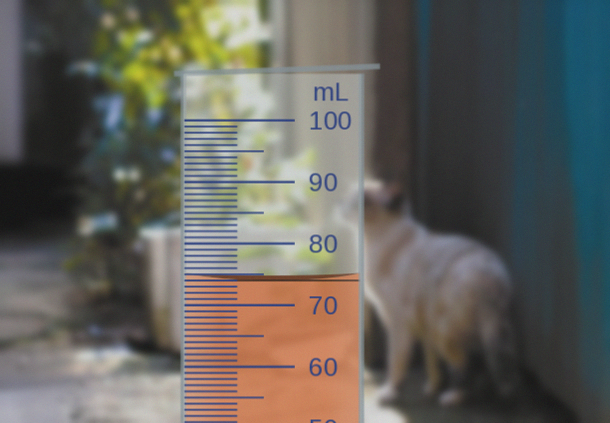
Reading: 74,mL
